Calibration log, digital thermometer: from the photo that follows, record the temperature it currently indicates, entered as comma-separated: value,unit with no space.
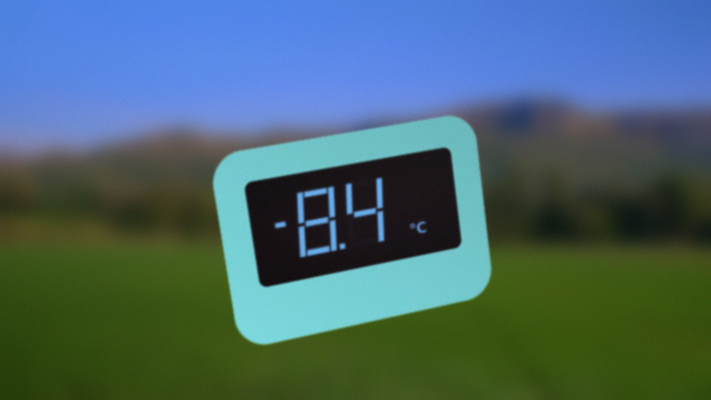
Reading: -8.4,°C
